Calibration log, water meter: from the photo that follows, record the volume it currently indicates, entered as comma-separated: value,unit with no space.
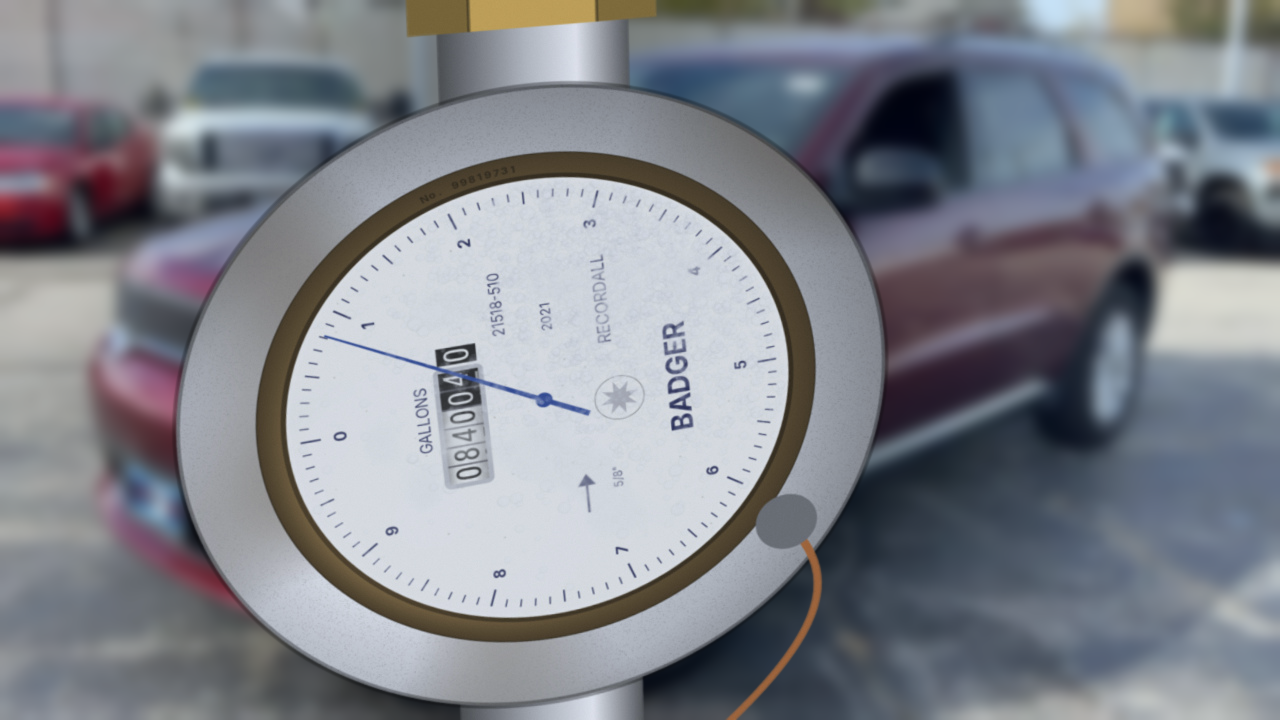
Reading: 840040.8,gal
